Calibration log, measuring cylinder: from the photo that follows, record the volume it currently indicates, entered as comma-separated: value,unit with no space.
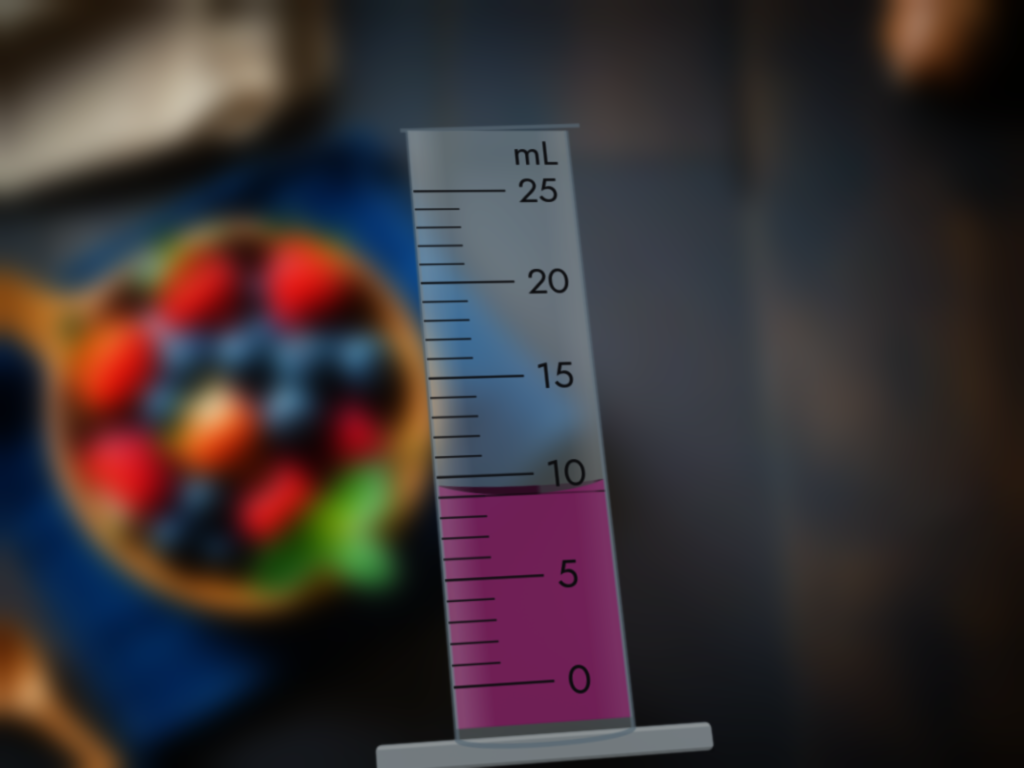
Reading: 9,mL
